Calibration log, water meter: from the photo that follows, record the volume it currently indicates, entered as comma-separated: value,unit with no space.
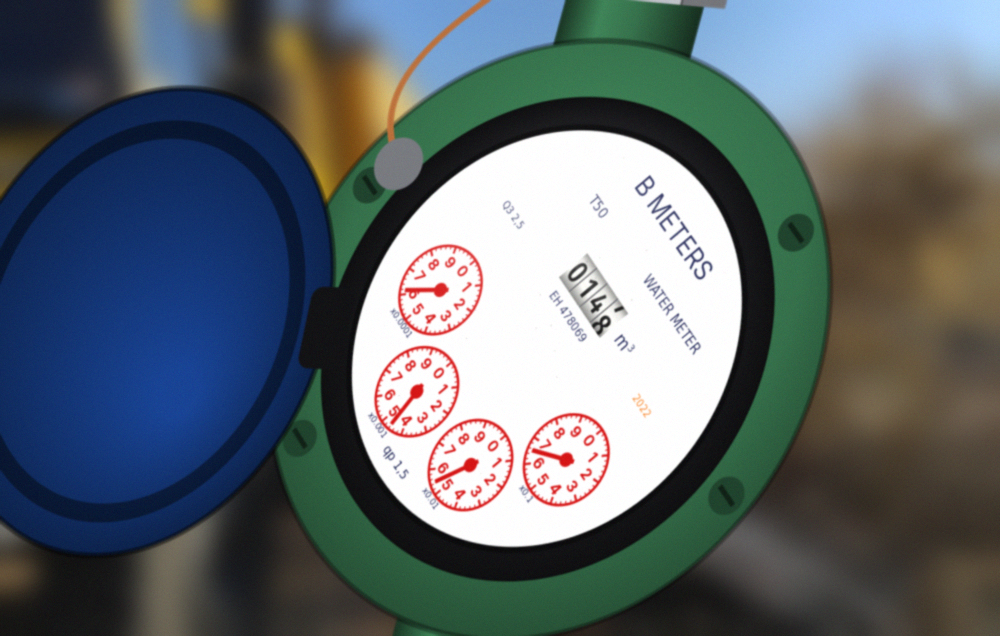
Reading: 147.6546,m³
